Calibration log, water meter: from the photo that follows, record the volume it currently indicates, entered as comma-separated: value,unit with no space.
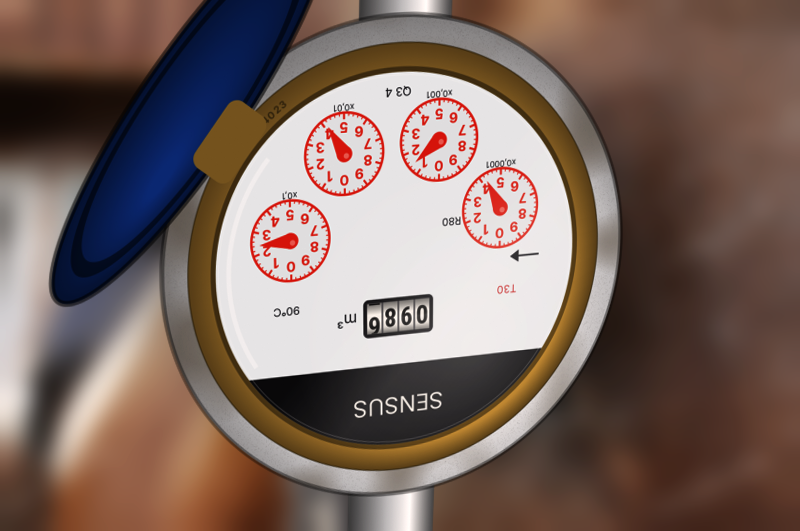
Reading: 986.2414,m³
